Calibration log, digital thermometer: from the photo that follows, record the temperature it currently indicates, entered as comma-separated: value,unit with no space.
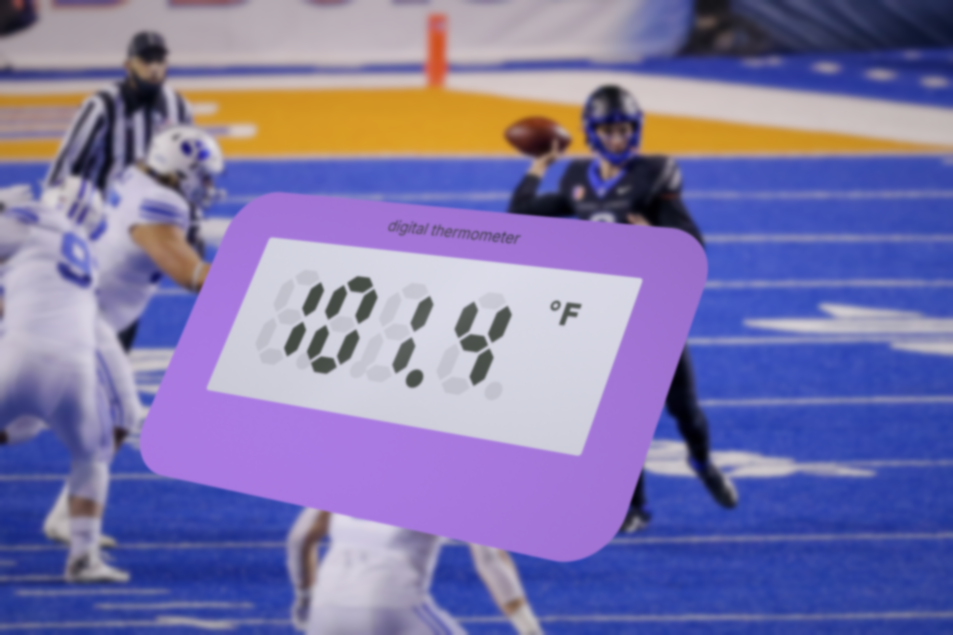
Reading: 101.4,°F
